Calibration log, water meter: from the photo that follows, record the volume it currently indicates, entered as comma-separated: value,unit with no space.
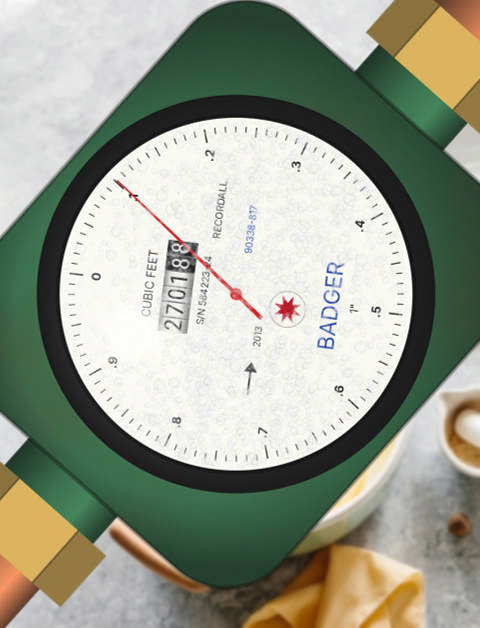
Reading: 270188.10,ft³
